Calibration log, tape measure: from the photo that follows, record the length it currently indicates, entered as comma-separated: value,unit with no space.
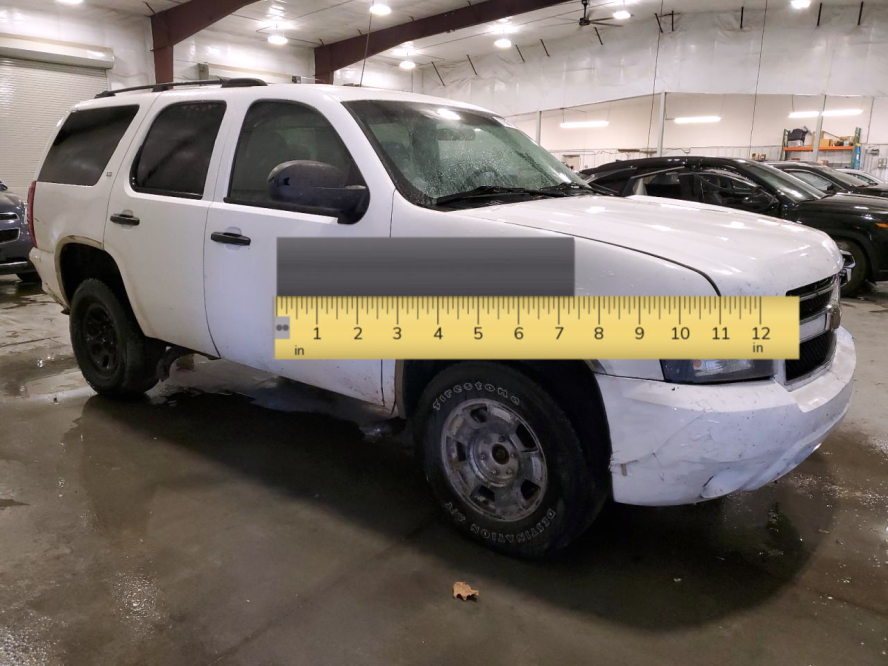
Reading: 7.375,in
